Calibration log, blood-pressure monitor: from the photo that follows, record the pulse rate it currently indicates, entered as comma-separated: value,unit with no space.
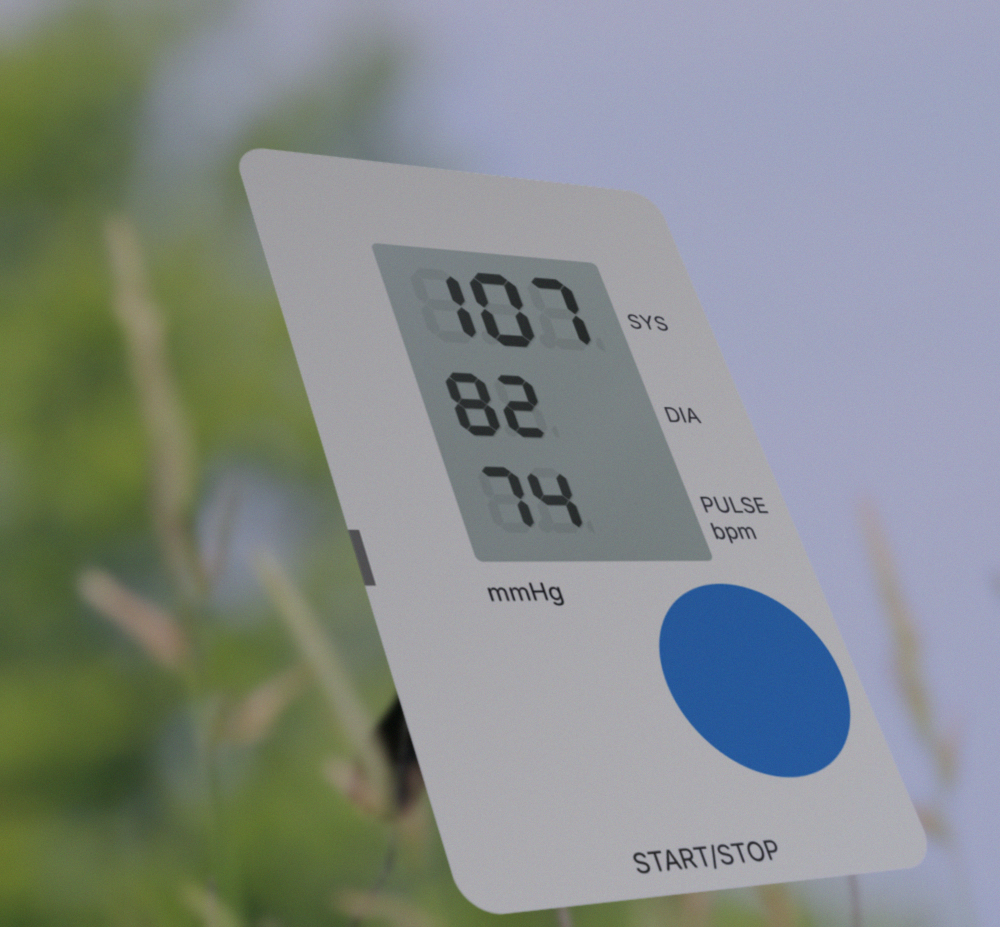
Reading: 74,bpm
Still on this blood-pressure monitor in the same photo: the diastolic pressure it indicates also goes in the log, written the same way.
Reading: 82,mmHg
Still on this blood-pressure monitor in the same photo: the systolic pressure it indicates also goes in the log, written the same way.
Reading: 107,mmHg
